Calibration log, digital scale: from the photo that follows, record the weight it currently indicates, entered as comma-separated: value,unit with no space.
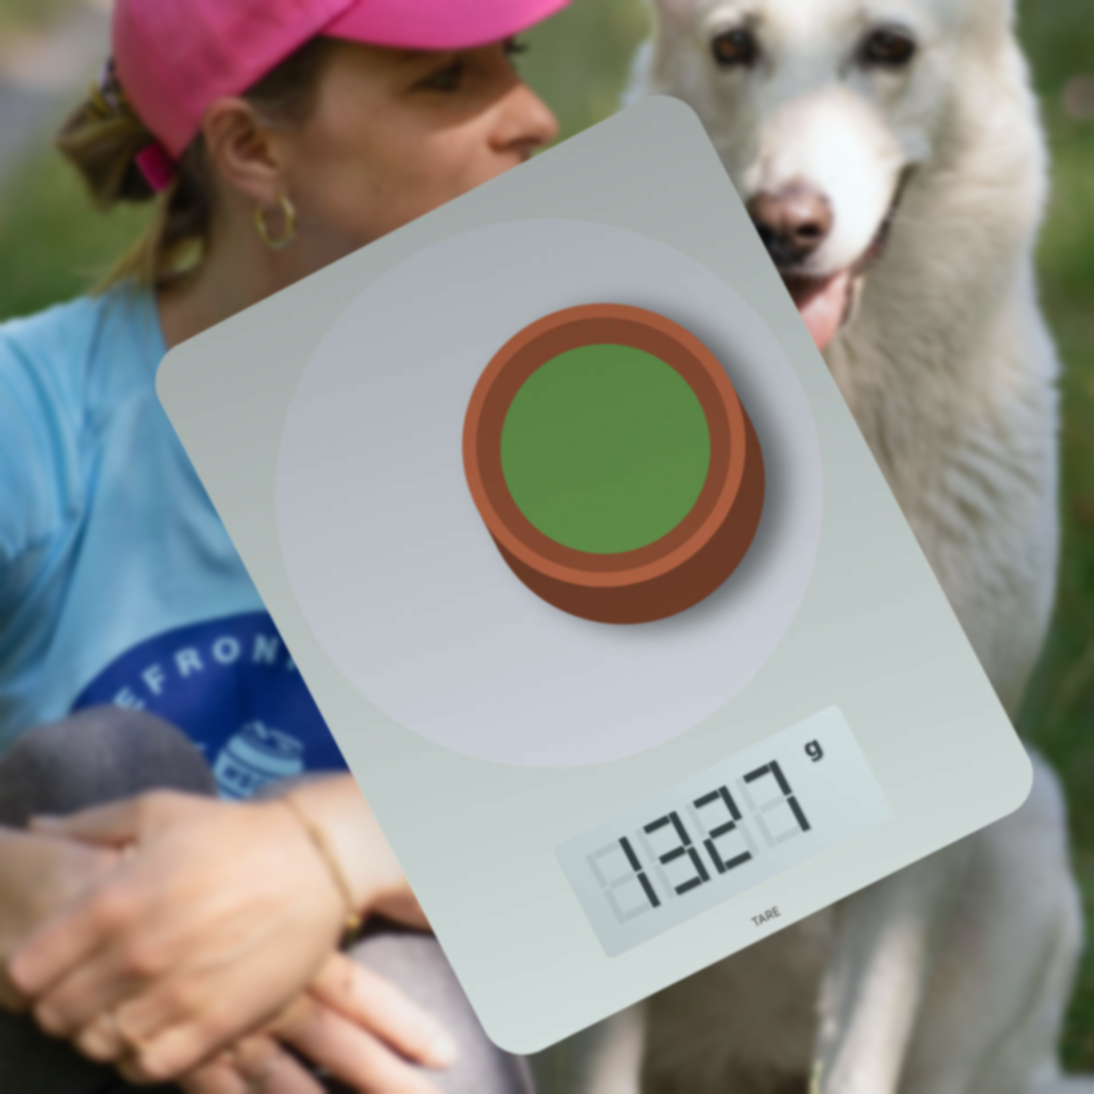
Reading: 1327,g
